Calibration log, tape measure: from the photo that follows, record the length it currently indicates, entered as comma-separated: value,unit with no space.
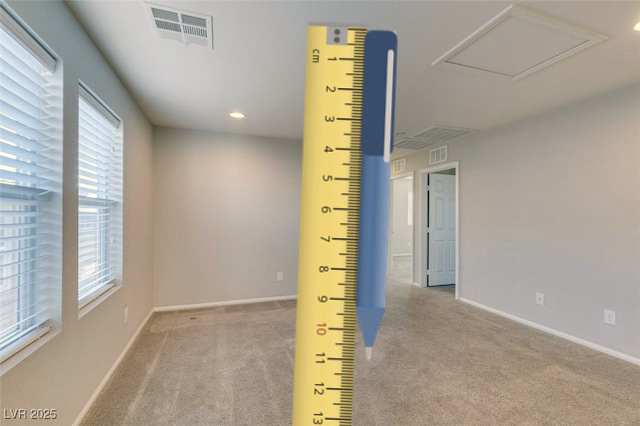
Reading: 11,cm
